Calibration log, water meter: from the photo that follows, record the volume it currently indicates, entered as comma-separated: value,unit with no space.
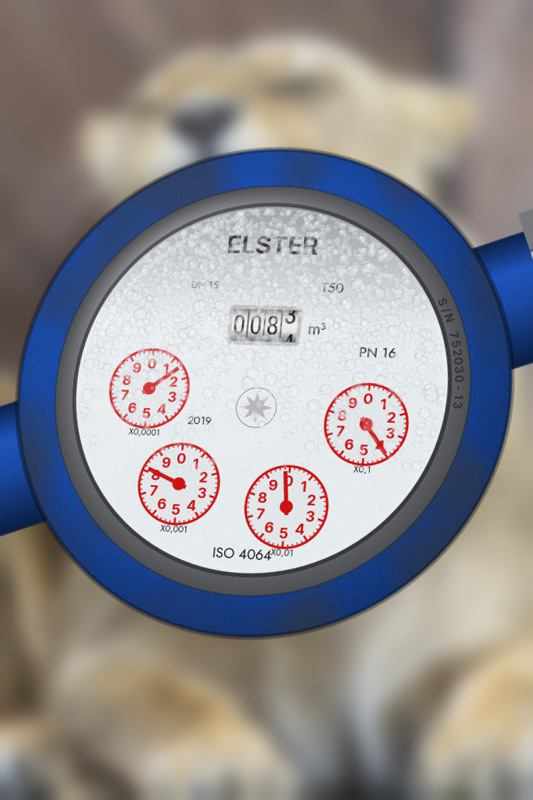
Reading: 83.3981,m³
